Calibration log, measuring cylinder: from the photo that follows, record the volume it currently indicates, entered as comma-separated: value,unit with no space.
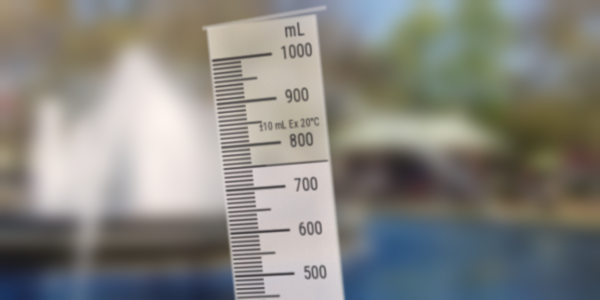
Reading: 750,mL
